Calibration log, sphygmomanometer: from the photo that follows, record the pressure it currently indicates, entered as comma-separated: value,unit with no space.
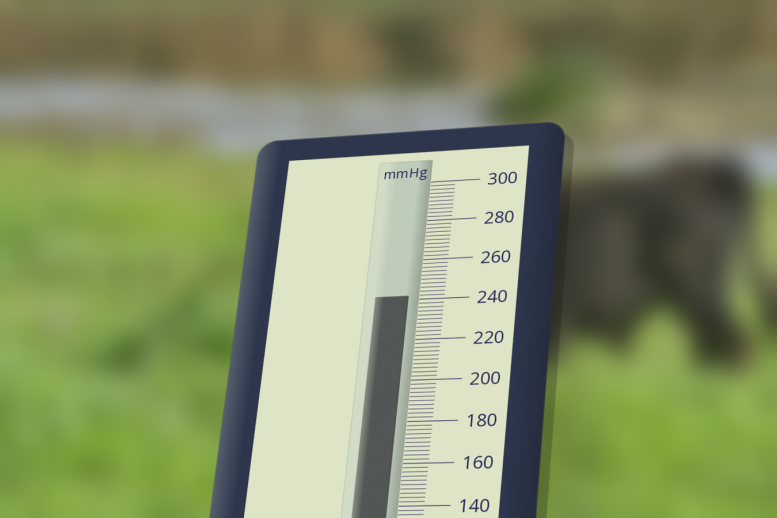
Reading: 242,mmHg
